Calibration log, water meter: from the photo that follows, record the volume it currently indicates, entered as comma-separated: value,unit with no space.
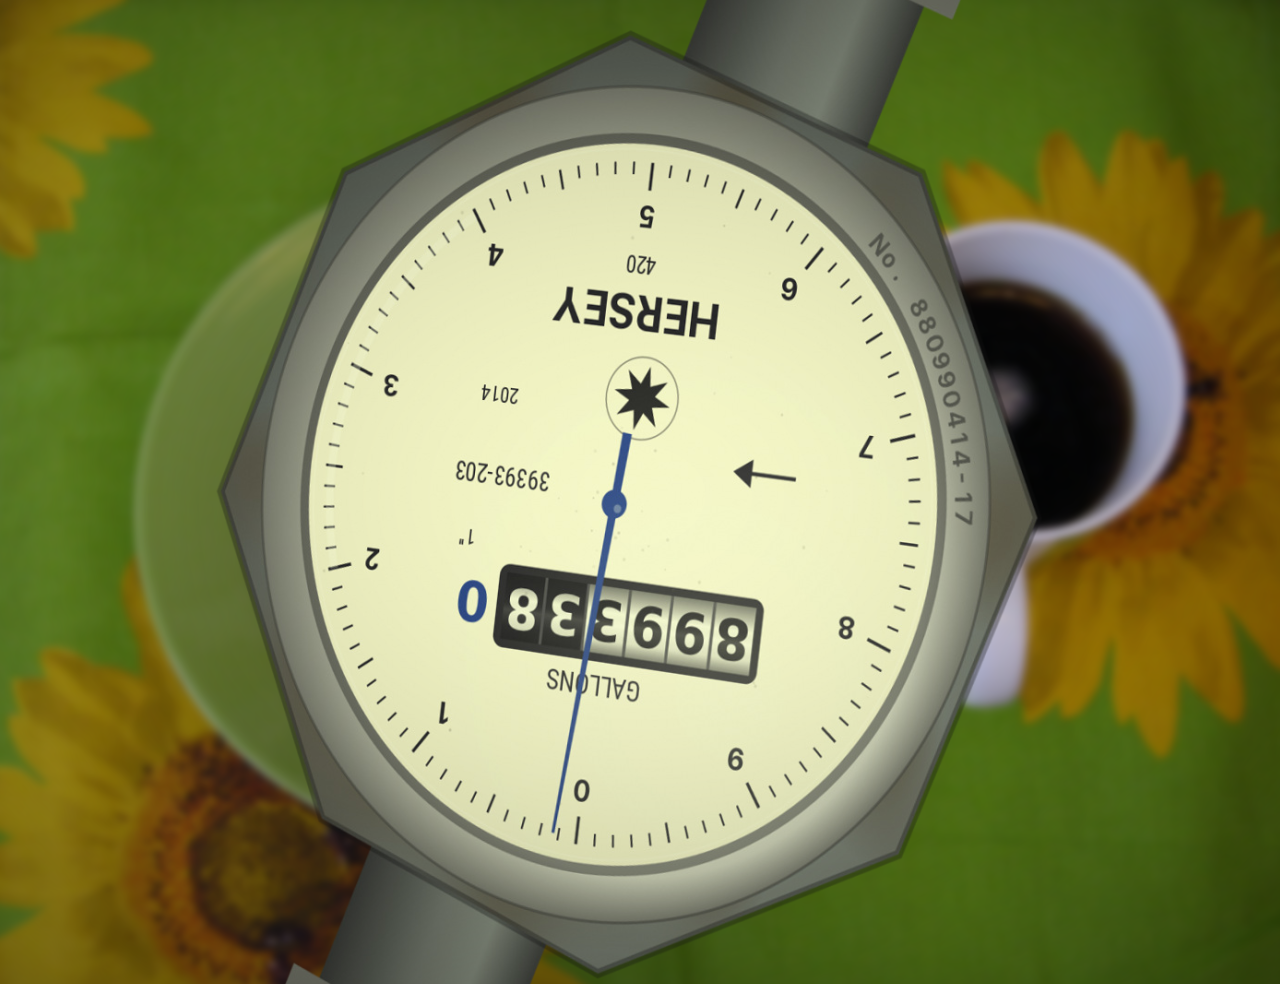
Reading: 8993380.1,gal
